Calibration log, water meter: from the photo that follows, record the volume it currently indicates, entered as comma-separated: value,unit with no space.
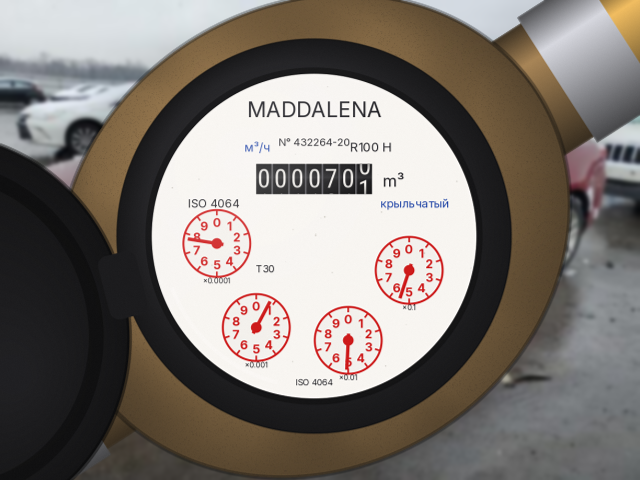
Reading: 700.5507,m³
